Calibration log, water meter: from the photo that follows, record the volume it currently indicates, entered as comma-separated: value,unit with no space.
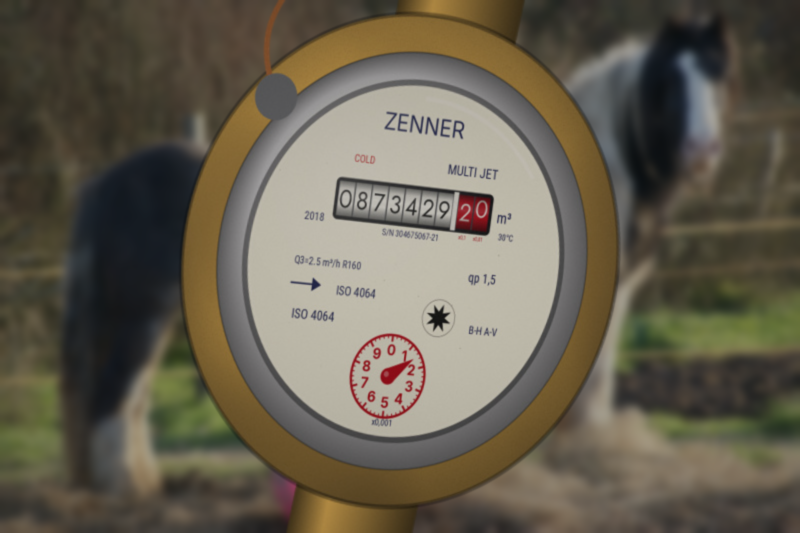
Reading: 873429.201,m³
